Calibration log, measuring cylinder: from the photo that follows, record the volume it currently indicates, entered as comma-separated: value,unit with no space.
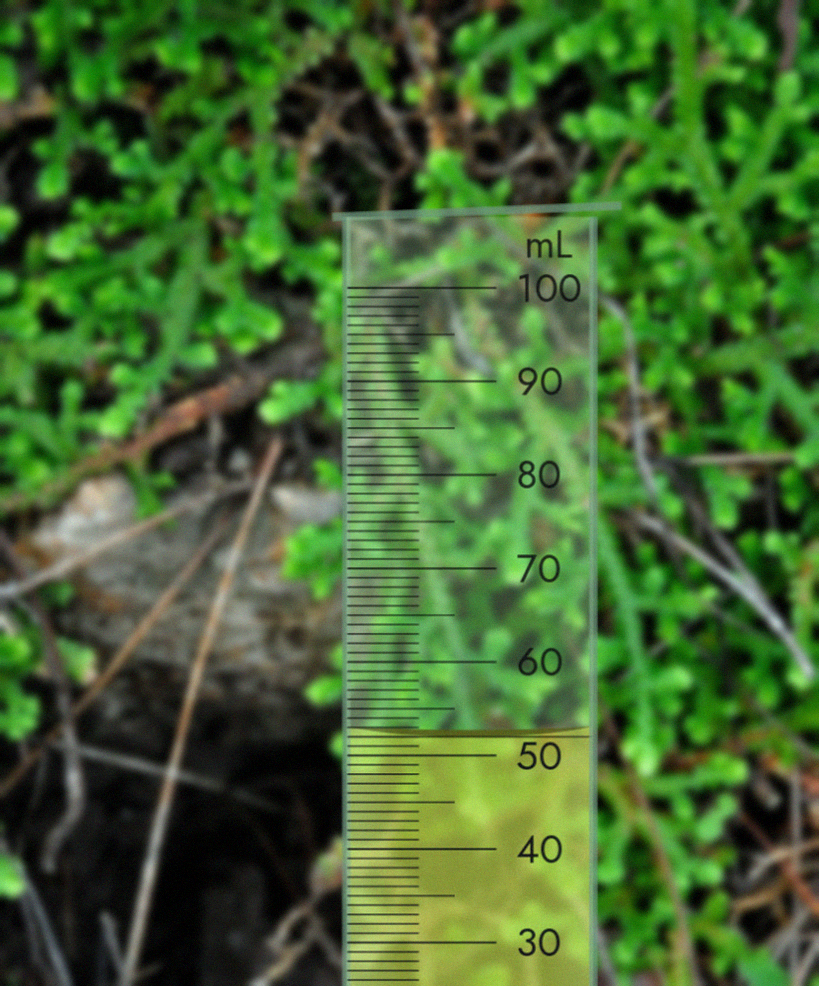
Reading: 52,mL
